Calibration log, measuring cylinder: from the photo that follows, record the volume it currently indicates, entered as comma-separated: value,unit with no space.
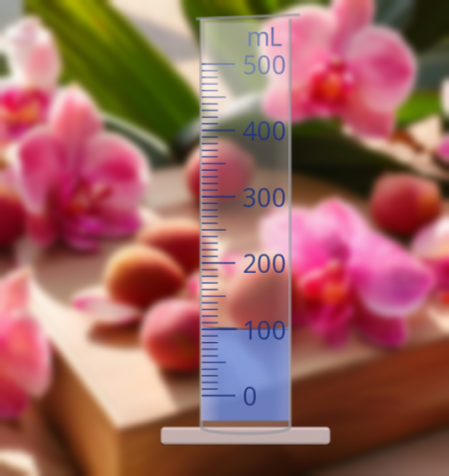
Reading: 100,mL
